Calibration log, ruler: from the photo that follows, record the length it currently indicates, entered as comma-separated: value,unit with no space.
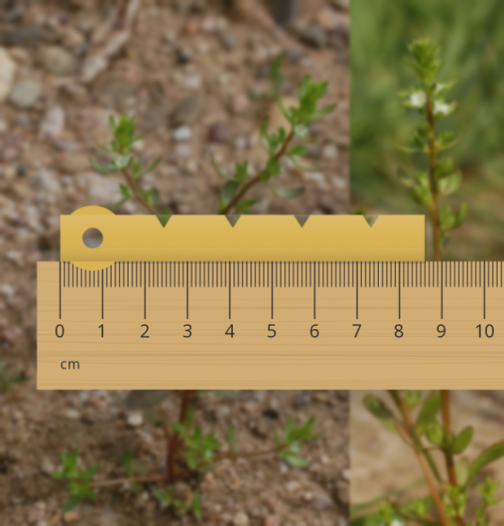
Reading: 8.6,cm
